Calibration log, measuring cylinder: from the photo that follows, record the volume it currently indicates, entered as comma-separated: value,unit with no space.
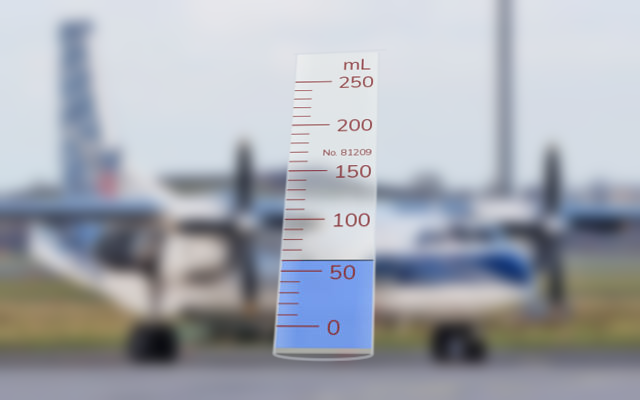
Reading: 60,mL
